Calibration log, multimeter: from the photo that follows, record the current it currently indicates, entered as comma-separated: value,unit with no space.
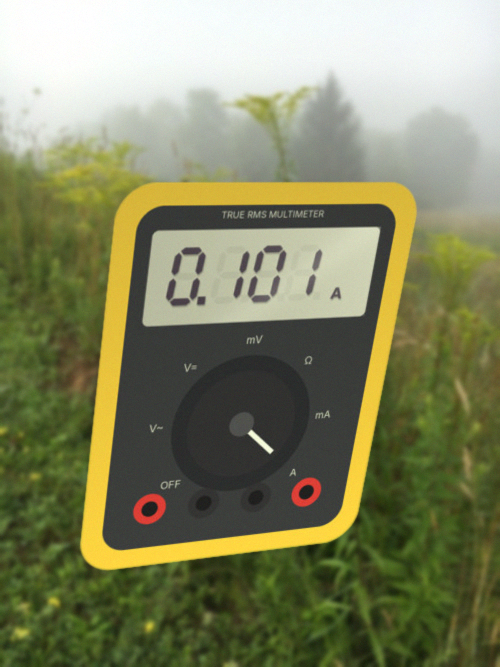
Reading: 0.101,A
